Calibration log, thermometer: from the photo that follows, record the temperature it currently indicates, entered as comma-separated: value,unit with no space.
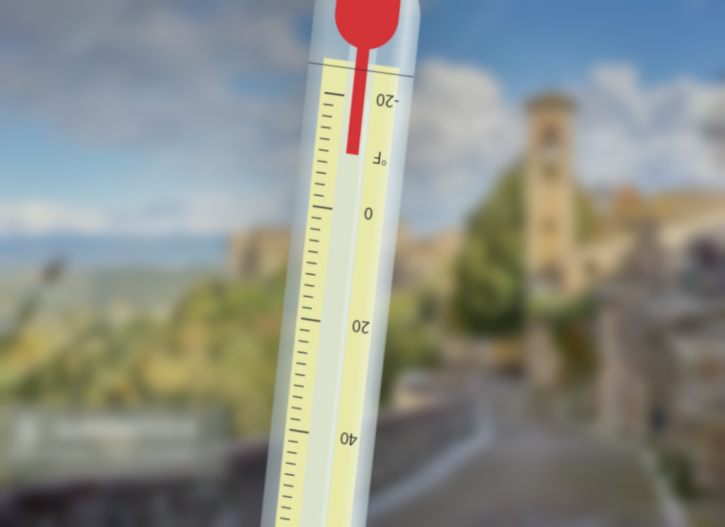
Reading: -10,°F
